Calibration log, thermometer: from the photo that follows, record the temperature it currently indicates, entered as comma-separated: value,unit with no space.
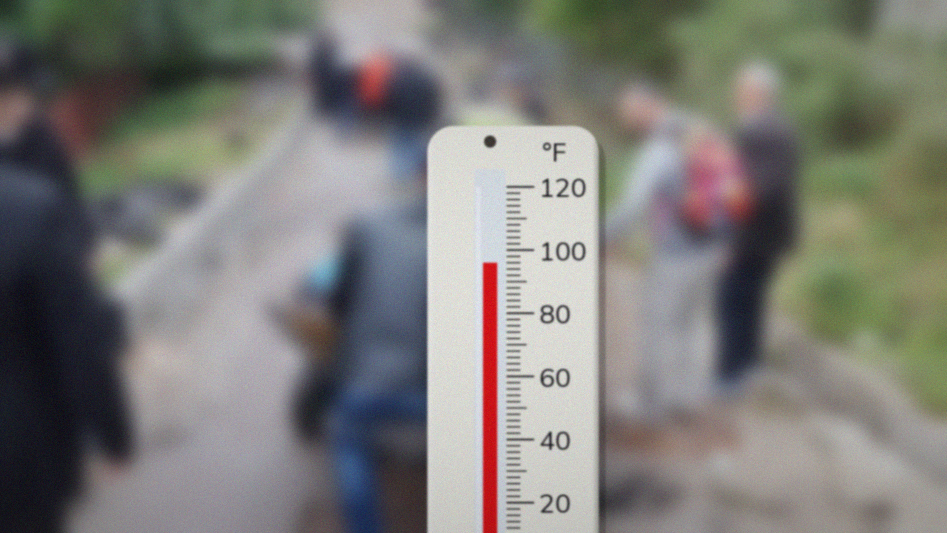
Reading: 96,°F
